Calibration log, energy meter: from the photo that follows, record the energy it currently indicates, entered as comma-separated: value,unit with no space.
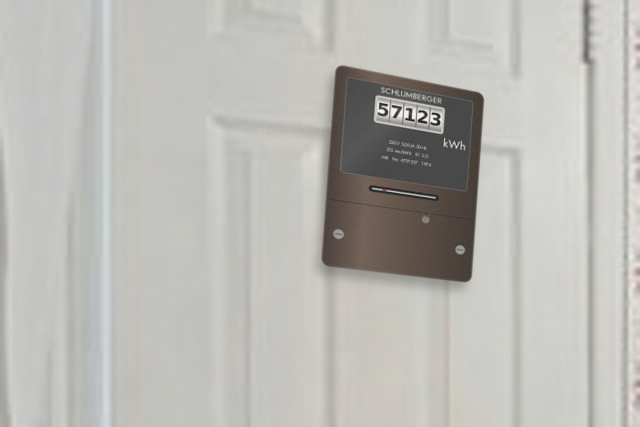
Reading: 57123,kWh
